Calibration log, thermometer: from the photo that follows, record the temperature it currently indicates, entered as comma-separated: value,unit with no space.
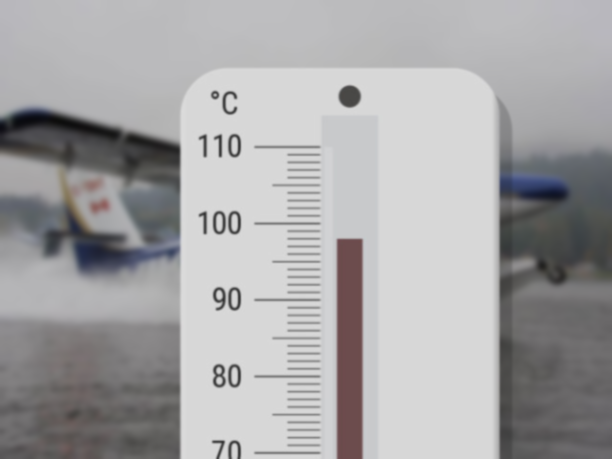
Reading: 98,°C
